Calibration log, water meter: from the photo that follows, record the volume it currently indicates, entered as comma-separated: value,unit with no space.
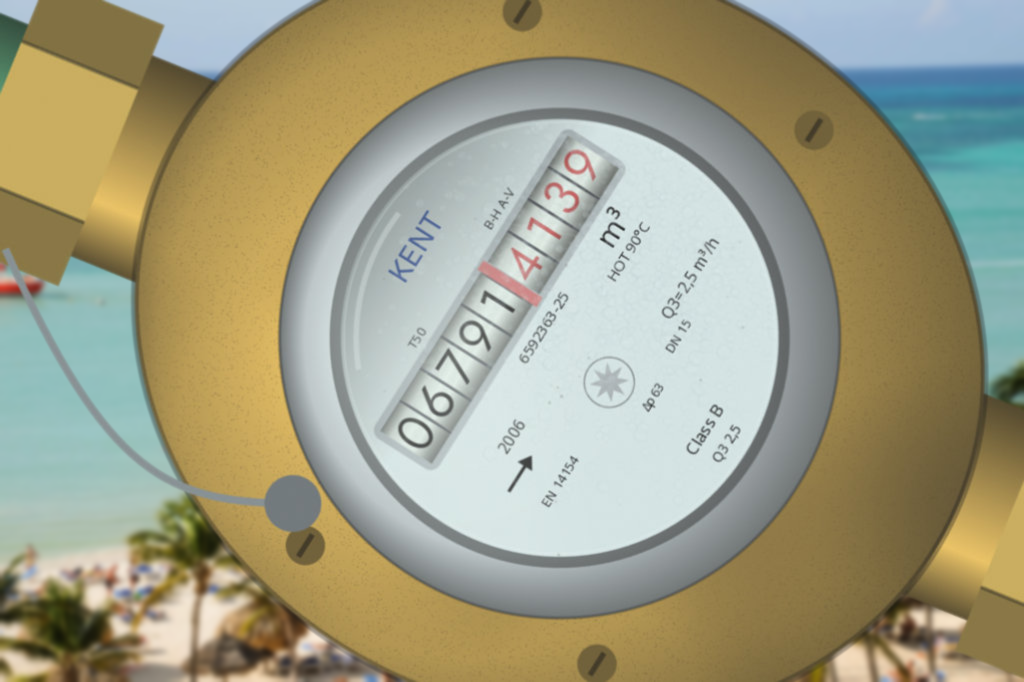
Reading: 6791.4139,m³
